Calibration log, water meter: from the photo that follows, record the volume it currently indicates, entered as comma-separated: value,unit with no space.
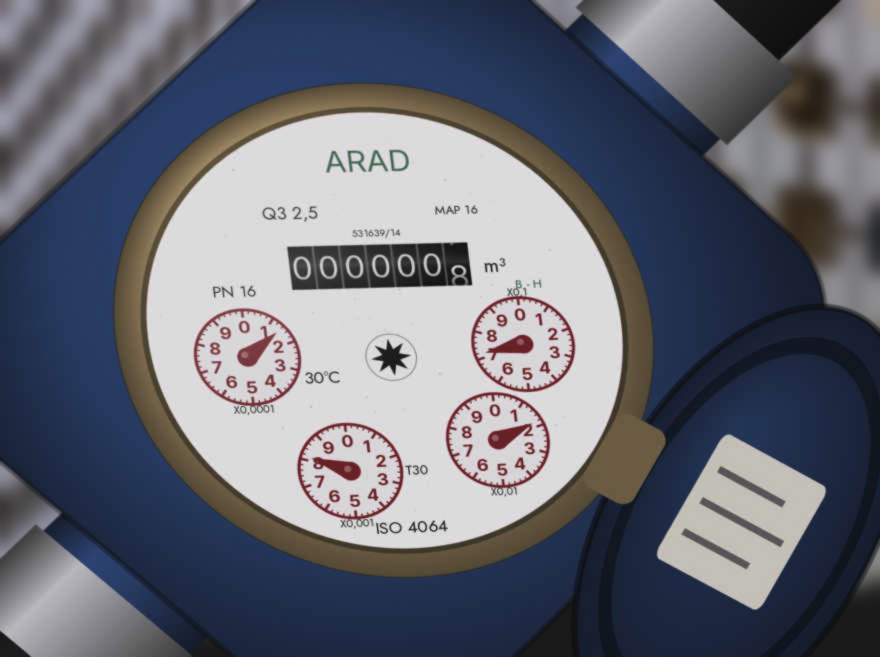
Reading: 7.7181,m³
